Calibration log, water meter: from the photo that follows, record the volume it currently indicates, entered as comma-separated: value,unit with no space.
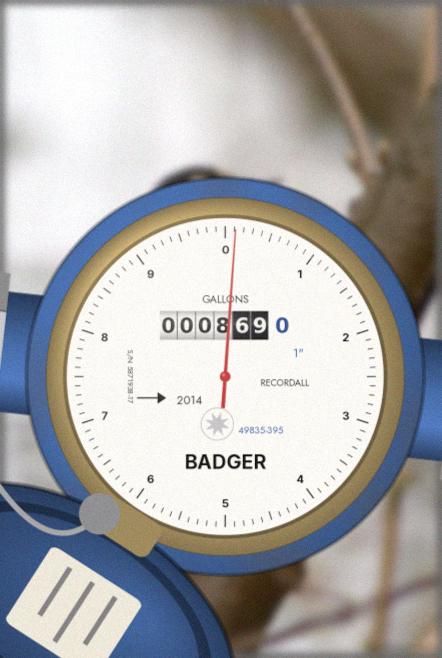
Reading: 8690.1,gal
